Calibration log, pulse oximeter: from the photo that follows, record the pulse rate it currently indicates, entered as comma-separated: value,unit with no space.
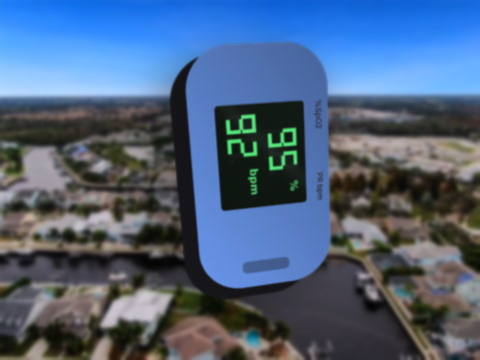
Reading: 92,bpm
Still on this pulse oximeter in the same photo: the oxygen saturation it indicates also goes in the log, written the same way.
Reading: 95,%
